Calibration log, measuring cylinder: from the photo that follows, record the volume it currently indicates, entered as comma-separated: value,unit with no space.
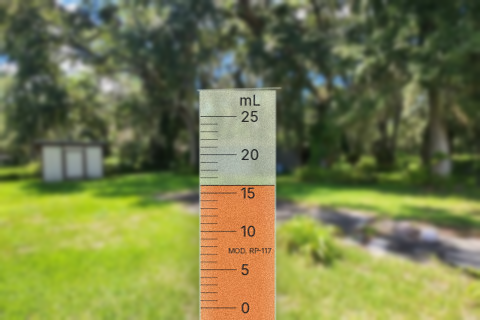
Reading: 16,mL
